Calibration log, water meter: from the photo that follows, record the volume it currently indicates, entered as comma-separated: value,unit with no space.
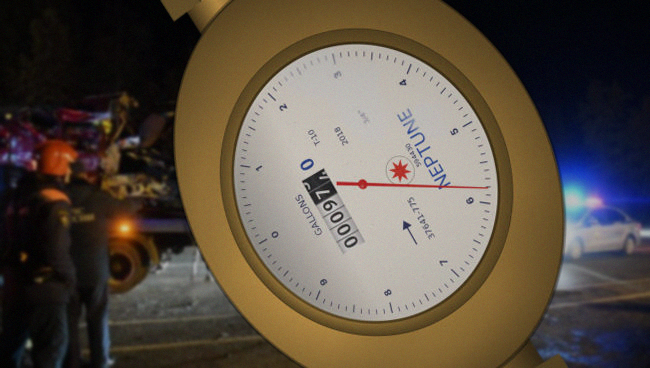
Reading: 9735.8,gal
